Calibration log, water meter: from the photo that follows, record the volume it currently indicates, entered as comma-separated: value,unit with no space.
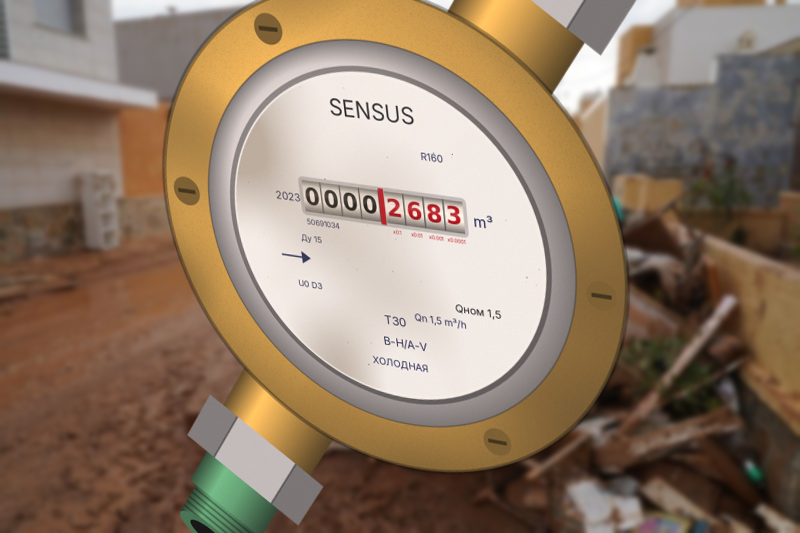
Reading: 0.2683,m³
